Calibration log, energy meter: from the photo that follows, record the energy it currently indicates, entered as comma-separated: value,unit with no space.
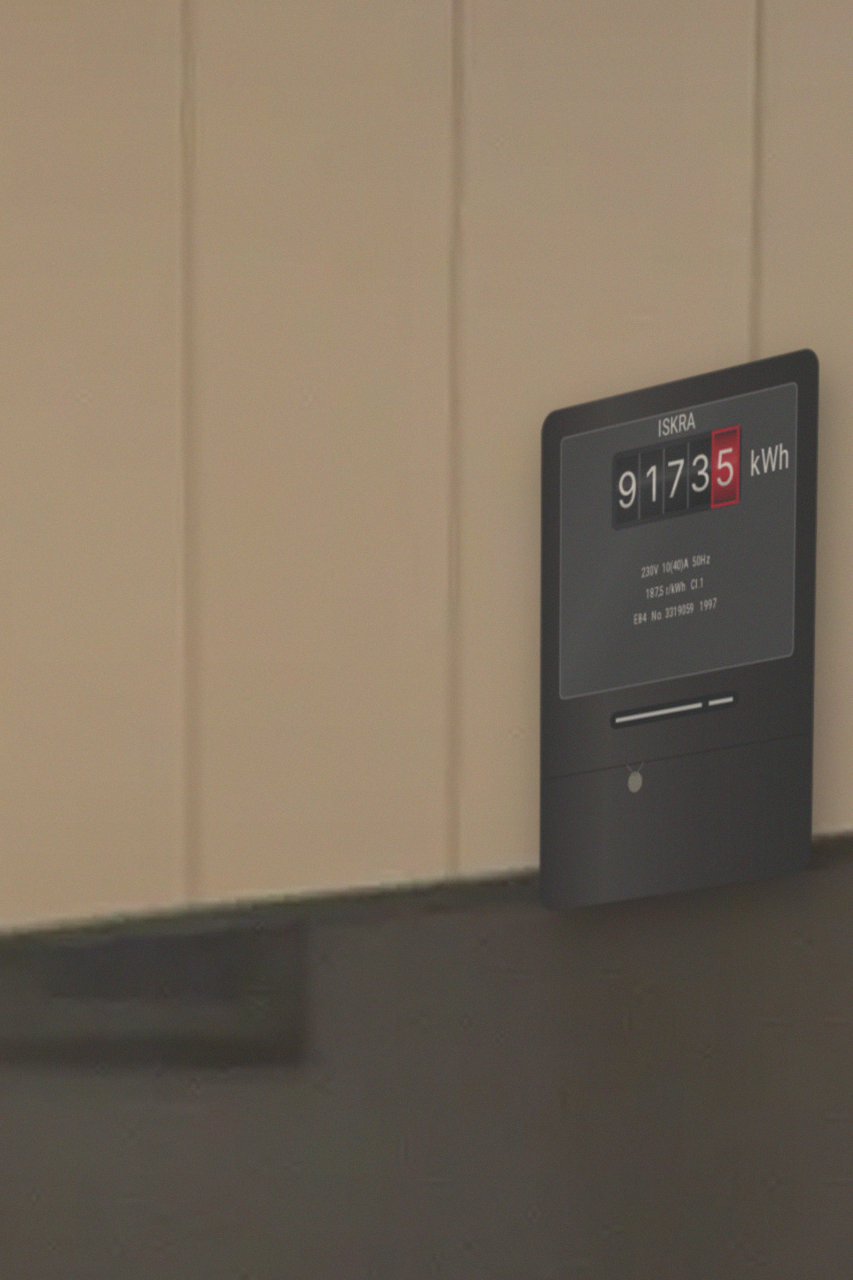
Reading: 9173.5,kWh
